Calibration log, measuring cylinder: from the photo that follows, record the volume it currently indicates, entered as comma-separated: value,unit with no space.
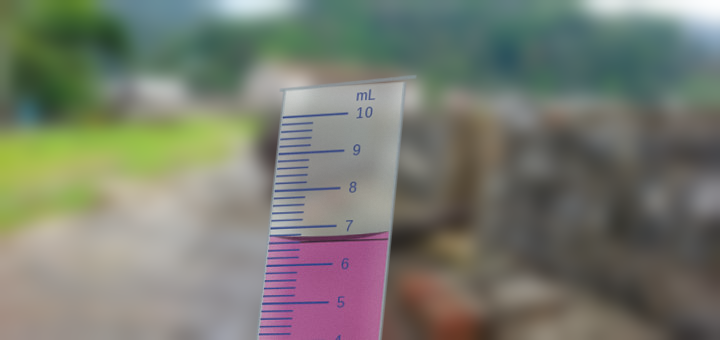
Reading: 6.6,mL
